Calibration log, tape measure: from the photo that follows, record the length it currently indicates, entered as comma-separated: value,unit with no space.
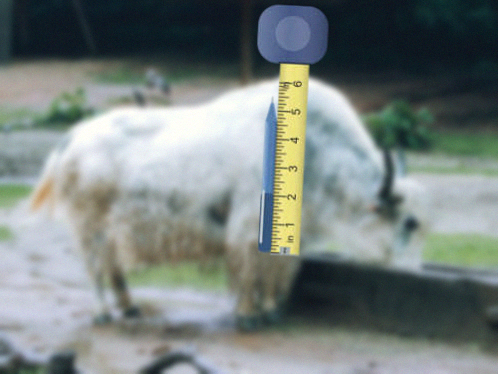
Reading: 5.5,in
